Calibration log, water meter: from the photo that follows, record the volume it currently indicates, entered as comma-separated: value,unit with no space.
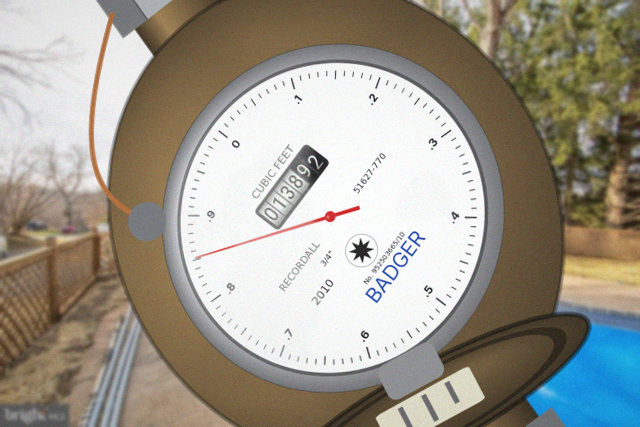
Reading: 13891.85,ft³
